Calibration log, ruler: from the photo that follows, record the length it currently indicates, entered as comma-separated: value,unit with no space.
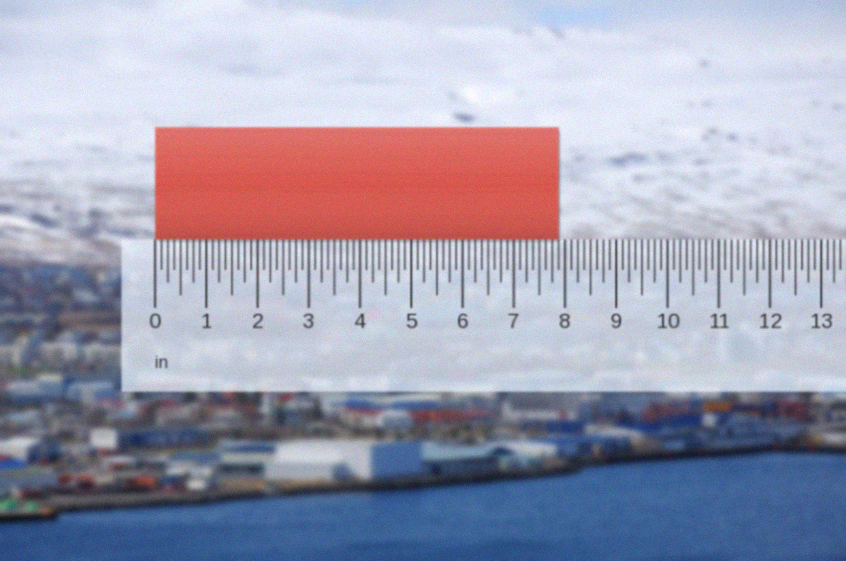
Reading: 7.875,in
